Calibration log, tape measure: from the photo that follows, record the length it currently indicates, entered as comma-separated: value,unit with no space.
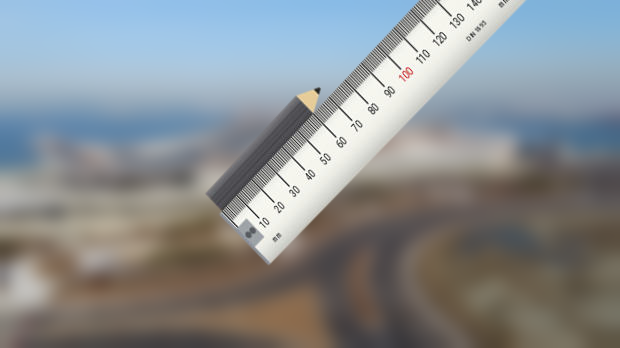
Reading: 70,mm
